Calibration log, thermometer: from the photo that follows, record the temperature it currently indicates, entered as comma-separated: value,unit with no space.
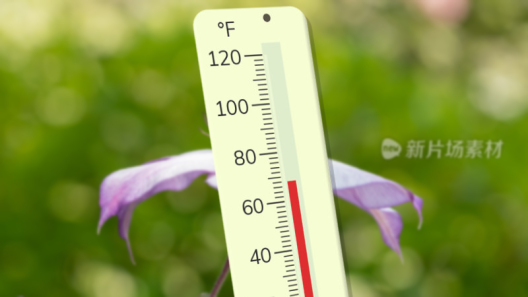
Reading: 68,°F
